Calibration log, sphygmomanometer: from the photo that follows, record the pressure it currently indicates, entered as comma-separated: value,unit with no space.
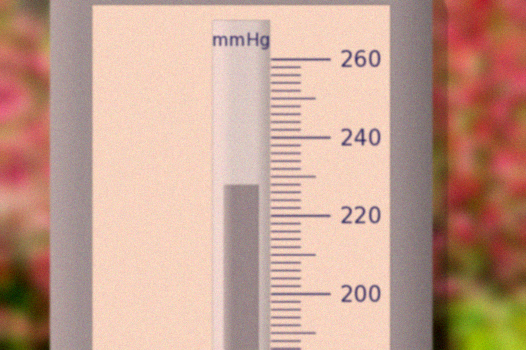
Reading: 228,mmHg
